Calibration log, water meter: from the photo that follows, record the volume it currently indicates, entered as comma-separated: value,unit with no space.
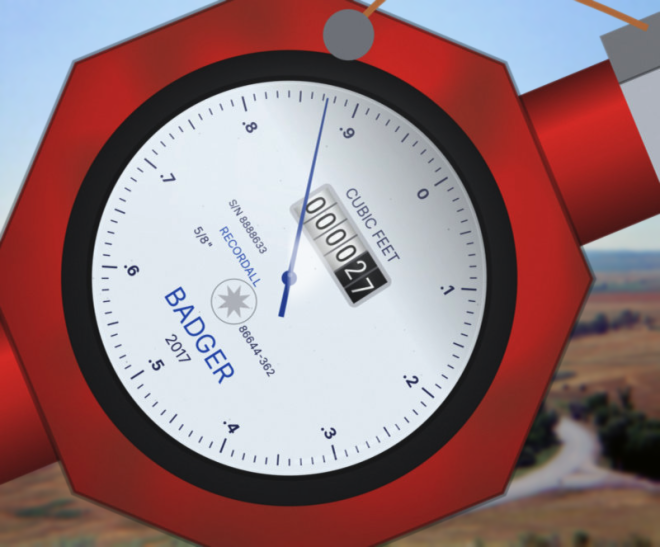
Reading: 26.87,ft³
